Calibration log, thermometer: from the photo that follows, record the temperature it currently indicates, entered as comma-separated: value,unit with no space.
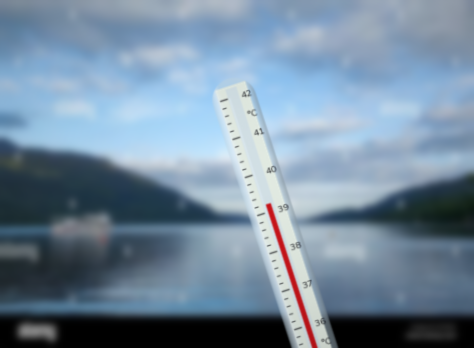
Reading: 39.2,°C
